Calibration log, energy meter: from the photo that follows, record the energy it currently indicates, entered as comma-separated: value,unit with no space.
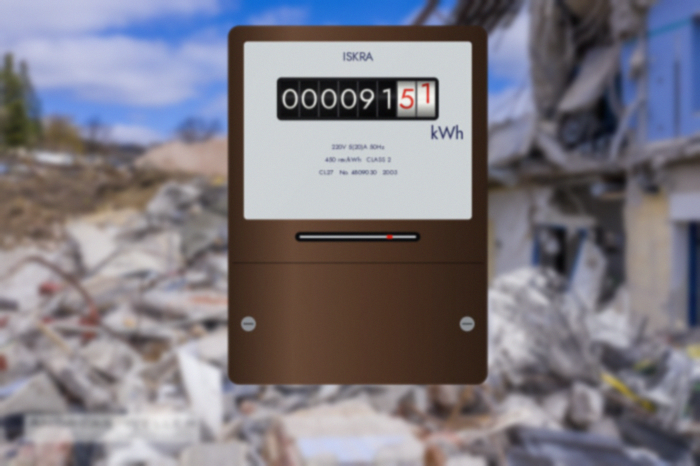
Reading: 91.51,kWh
